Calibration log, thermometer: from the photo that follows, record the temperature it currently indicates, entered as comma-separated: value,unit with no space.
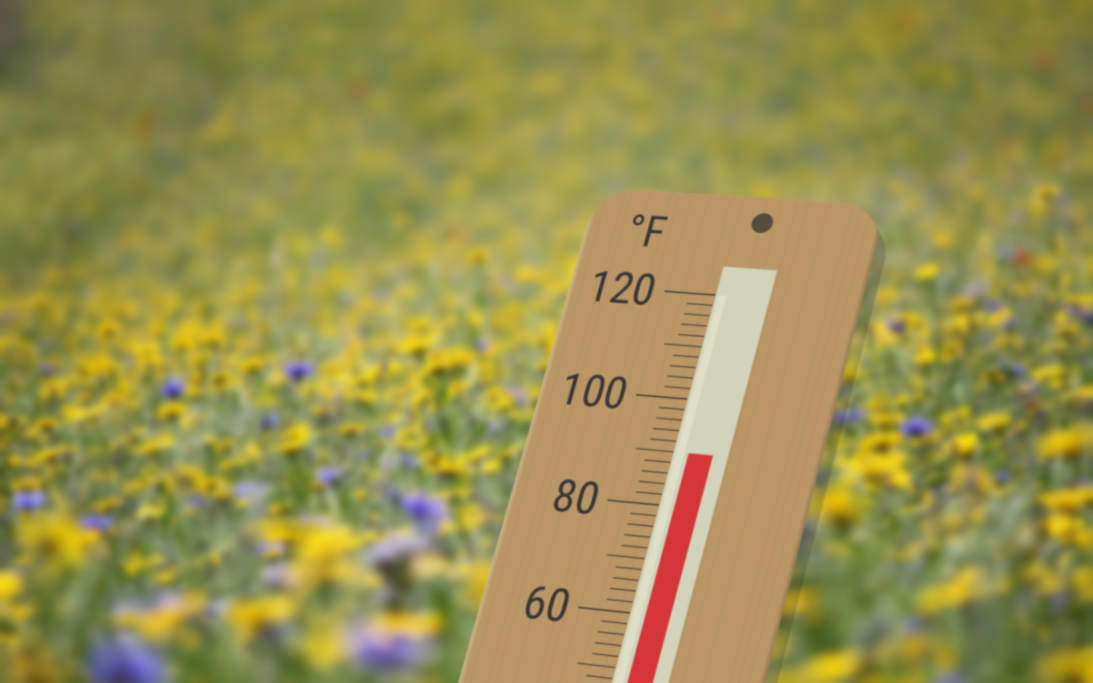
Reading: 90,°F
